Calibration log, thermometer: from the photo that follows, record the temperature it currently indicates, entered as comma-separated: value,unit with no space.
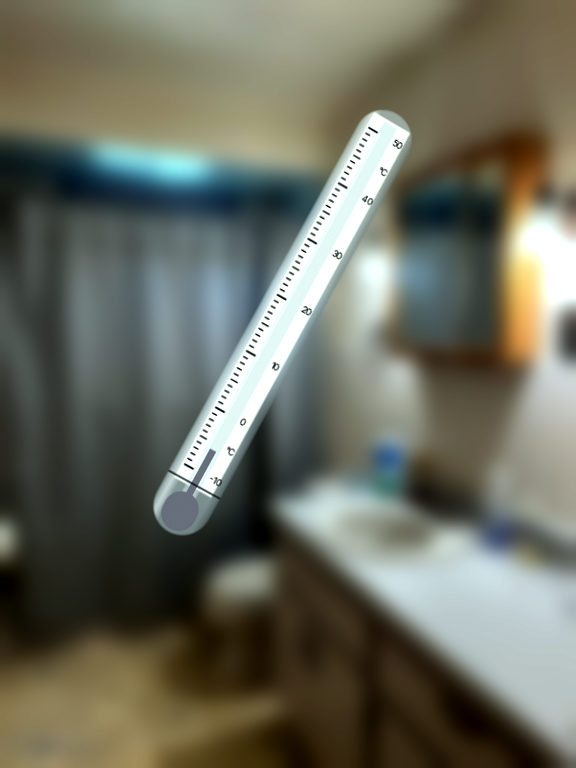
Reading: -6,°C
